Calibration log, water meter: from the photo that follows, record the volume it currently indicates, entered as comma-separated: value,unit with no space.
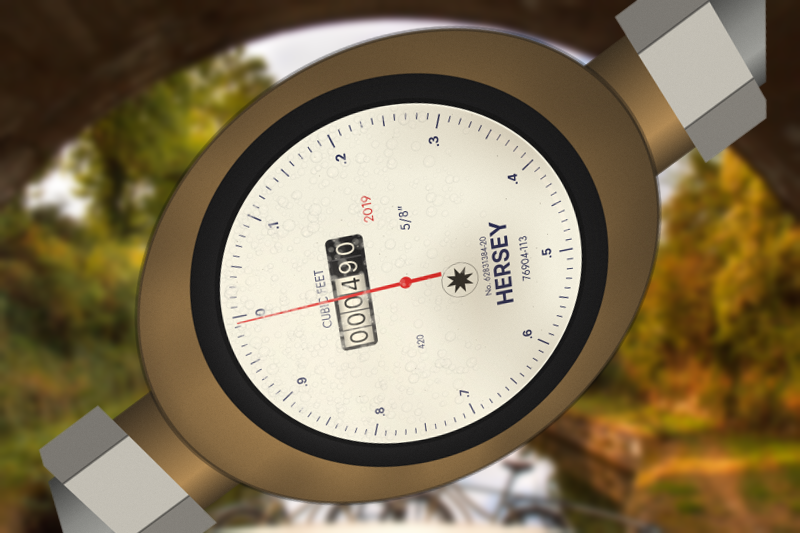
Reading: 489.99,ft³
